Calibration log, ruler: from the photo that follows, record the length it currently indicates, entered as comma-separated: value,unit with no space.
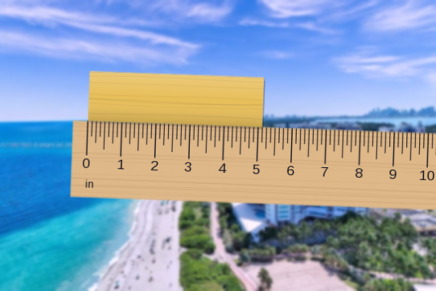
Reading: 5.125,in
